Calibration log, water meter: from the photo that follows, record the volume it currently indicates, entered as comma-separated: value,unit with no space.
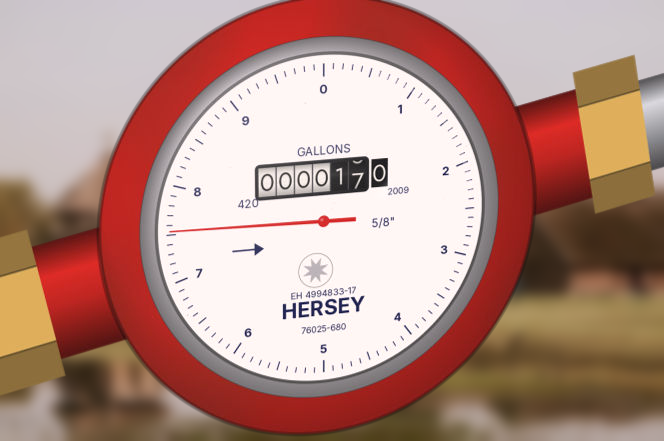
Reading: 167.5,gal
